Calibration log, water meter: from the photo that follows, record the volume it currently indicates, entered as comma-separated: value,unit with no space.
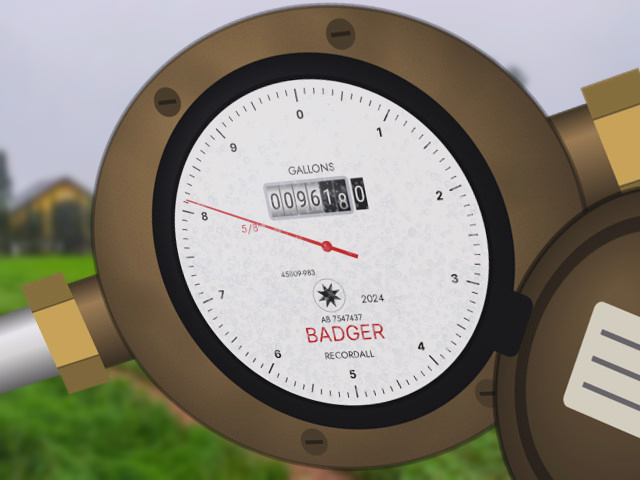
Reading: 96178.1,gal
